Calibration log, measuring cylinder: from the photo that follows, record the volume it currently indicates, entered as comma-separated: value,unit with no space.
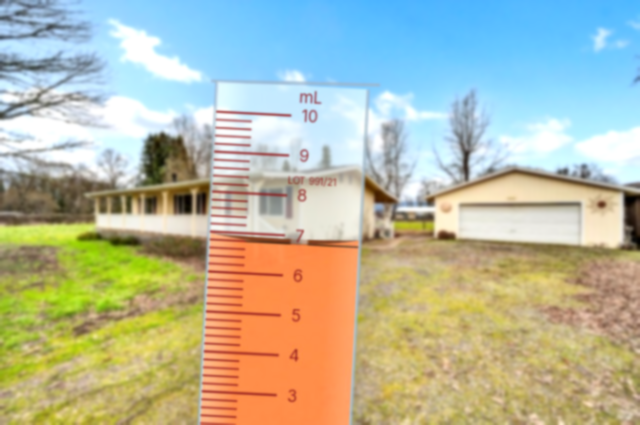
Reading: 6.8,mL
